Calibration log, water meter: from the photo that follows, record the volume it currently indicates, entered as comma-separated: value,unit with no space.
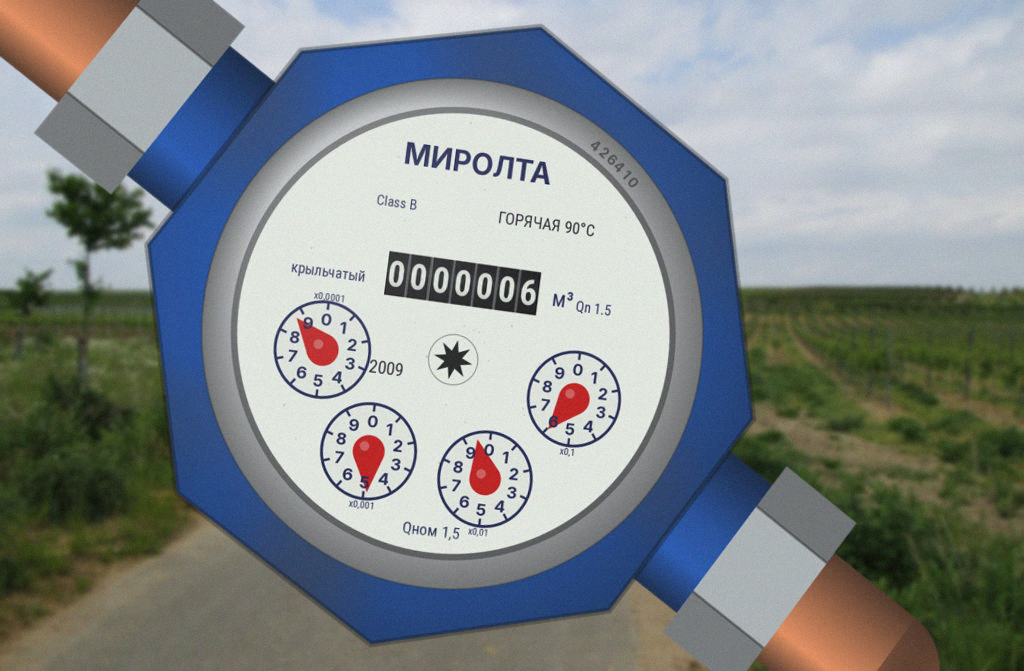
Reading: 6.5948,m³
